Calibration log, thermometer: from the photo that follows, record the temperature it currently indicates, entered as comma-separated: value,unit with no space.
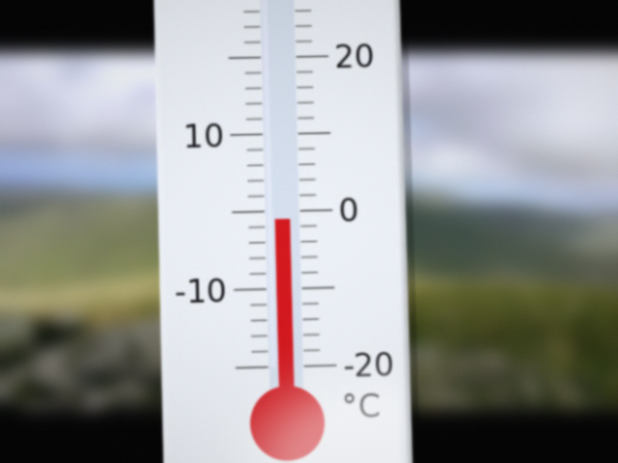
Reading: -1,°C
